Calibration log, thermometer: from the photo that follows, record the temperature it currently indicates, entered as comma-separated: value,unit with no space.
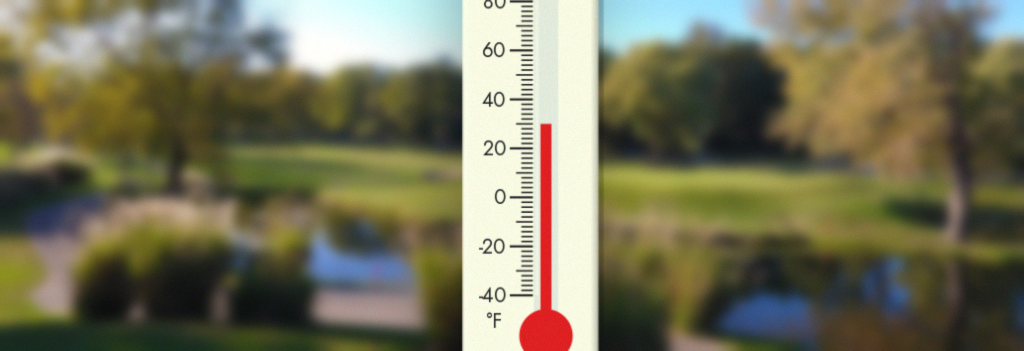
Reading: 30,°F
